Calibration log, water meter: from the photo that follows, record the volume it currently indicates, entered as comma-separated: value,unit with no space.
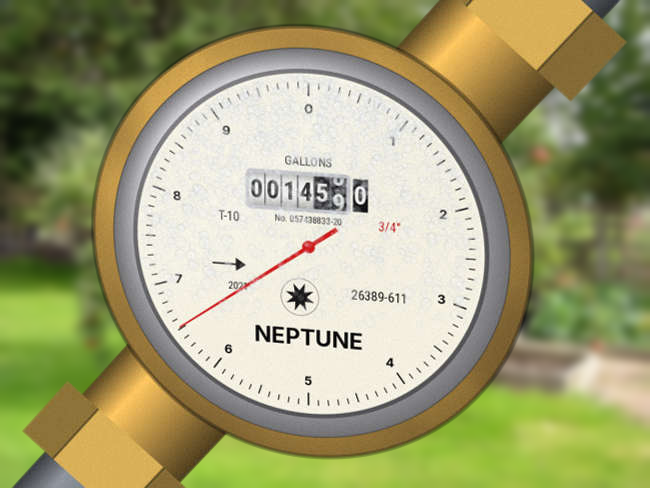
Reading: 14586.5,gal
